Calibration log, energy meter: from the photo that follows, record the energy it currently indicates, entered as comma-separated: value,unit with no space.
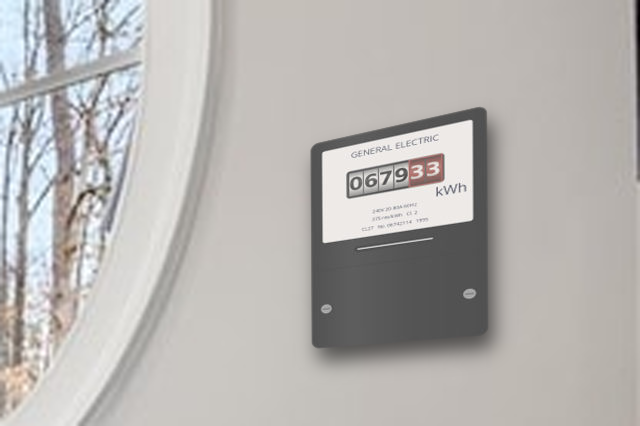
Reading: 679.33,kWh
